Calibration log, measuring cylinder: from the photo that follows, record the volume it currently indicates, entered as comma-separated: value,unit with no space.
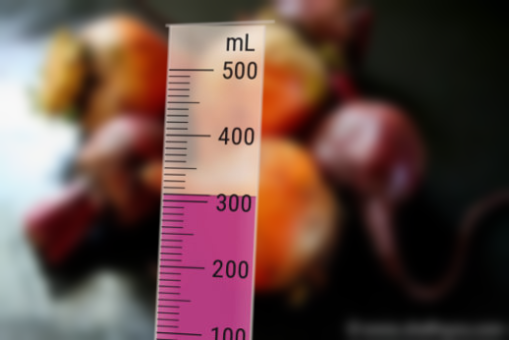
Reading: 310,mL
